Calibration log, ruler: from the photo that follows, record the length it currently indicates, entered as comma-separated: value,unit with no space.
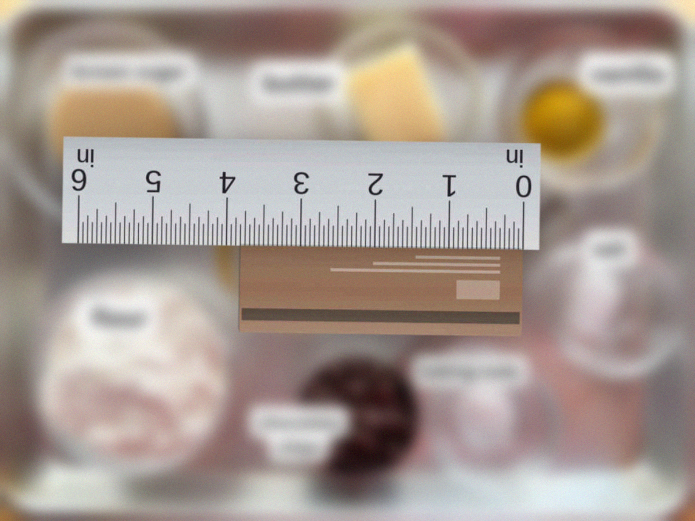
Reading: 3.8125,in
